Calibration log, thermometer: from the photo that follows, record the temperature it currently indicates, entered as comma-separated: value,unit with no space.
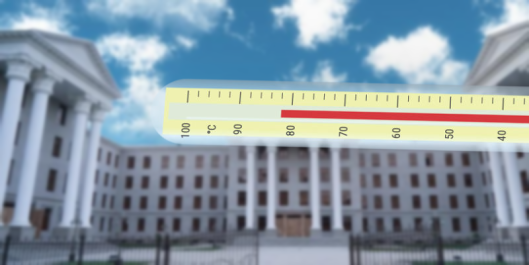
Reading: 82,°C
